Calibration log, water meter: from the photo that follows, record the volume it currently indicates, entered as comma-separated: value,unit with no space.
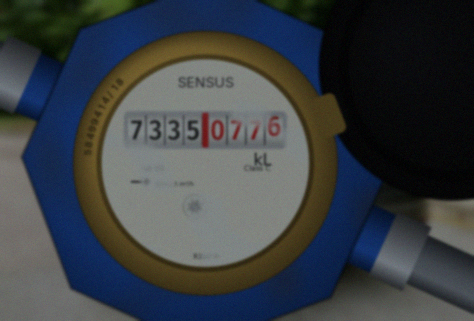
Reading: 7335.0776,kL
